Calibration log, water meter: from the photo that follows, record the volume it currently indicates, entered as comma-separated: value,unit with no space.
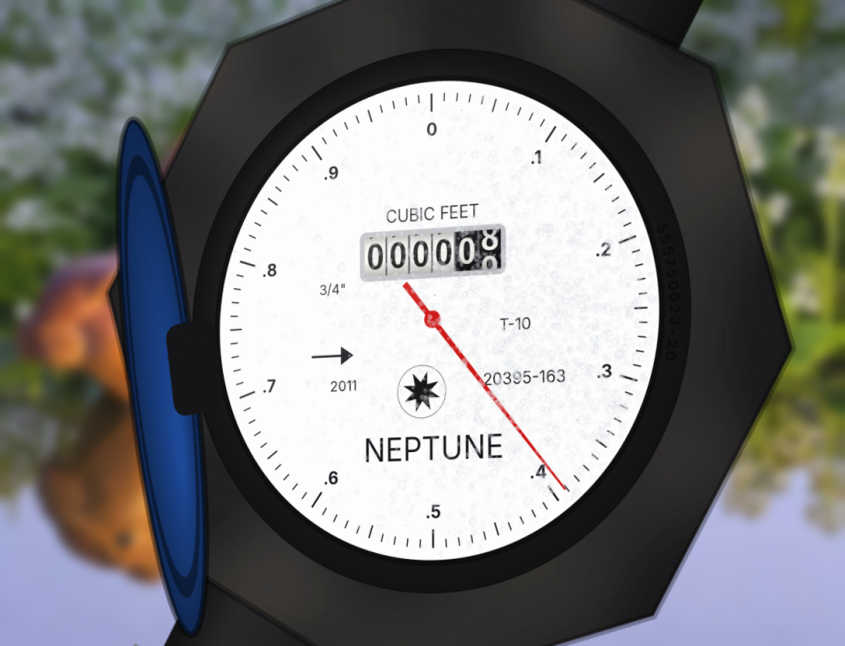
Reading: 8.39,ft³
